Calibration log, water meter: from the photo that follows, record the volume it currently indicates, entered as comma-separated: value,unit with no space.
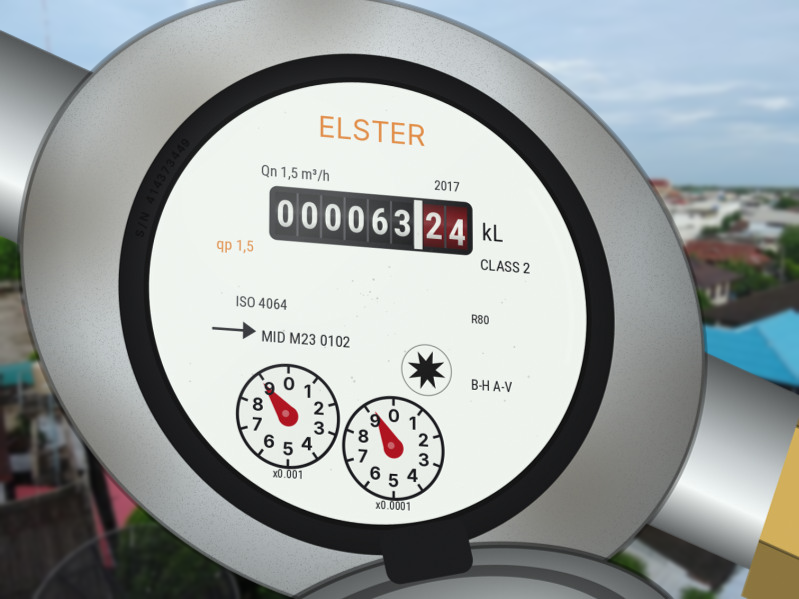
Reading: 63.2389,kL
